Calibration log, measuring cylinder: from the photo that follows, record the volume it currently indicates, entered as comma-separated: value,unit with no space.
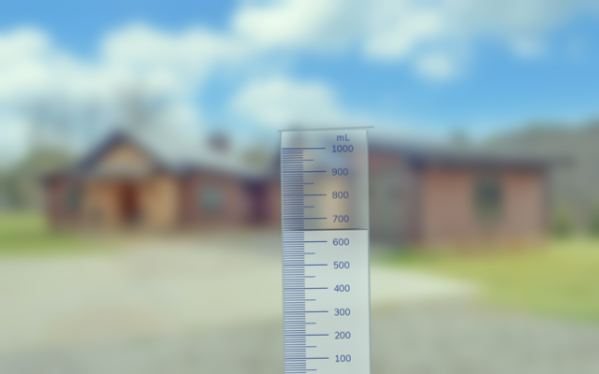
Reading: 650,mL
